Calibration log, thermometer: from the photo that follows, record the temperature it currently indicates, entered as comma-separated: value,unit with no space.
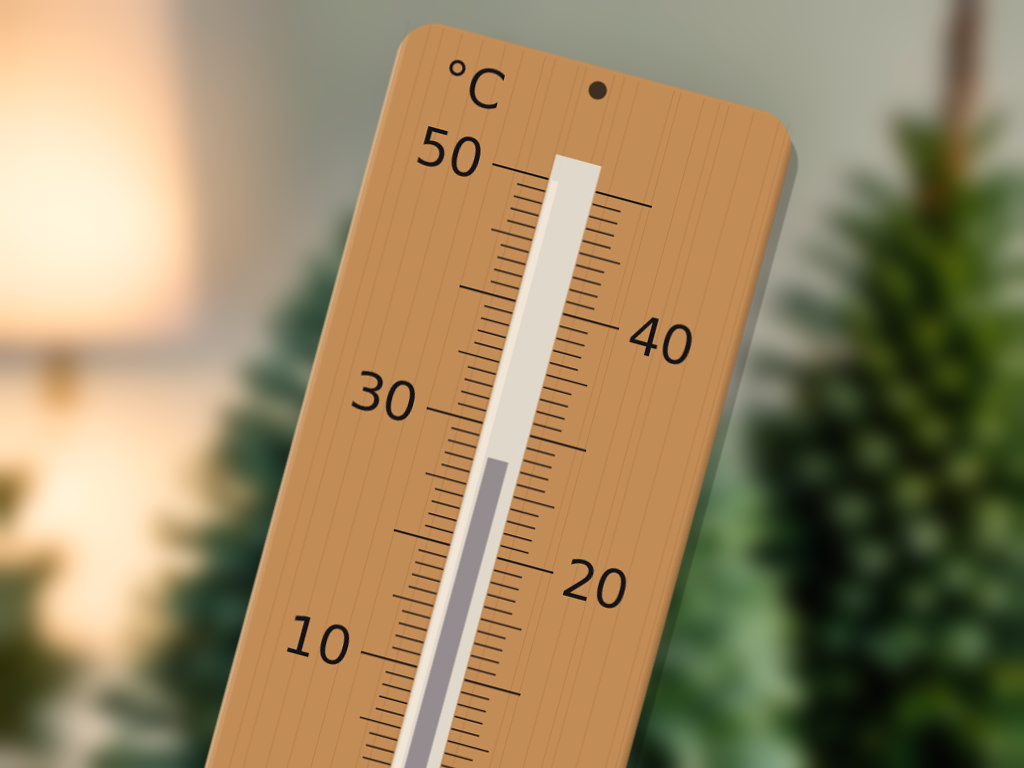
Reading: 27.5,°C
